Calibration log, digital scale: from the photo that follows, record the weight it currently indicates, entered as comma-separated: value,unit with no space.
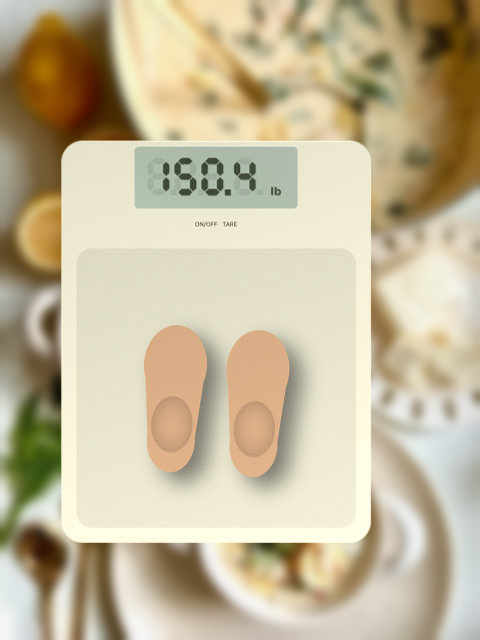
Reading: 150.4,lb
